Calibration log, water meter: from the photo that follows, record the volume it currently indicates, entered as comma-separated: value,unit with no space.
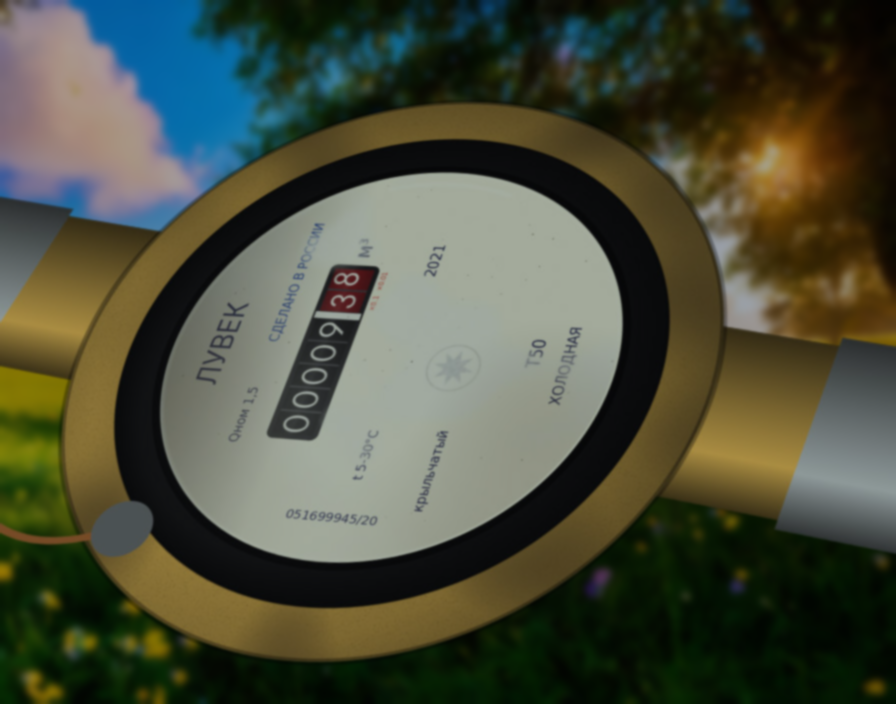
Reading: 9.38,m³
